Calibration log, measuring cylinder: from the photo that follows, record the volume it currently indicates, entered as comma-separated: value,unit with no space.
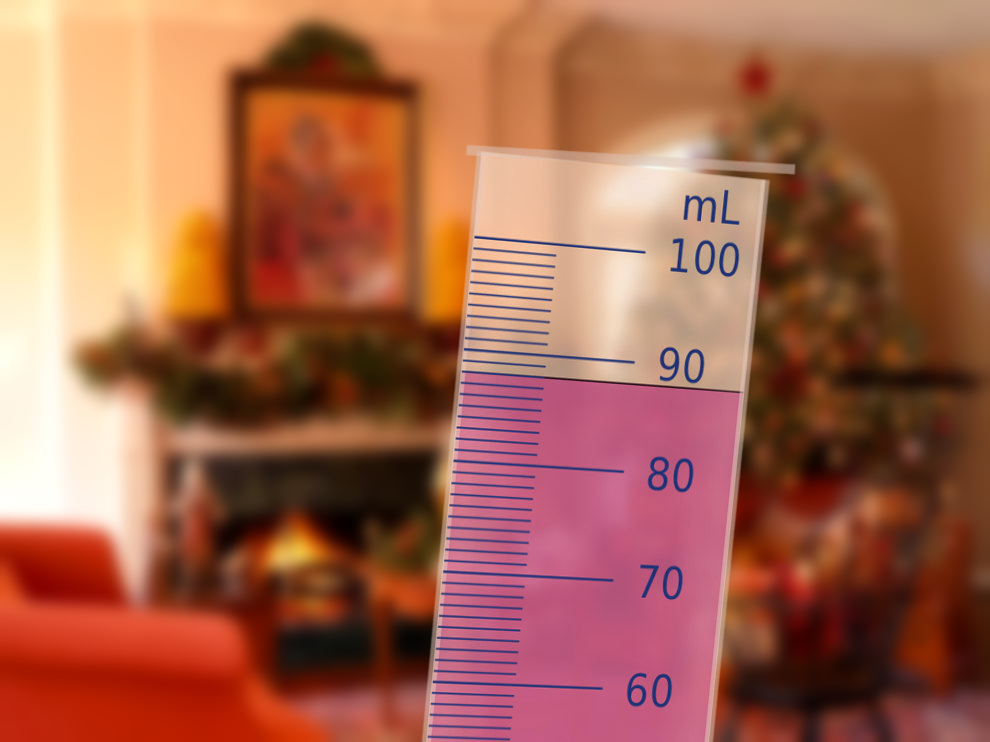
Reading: 88,mL
